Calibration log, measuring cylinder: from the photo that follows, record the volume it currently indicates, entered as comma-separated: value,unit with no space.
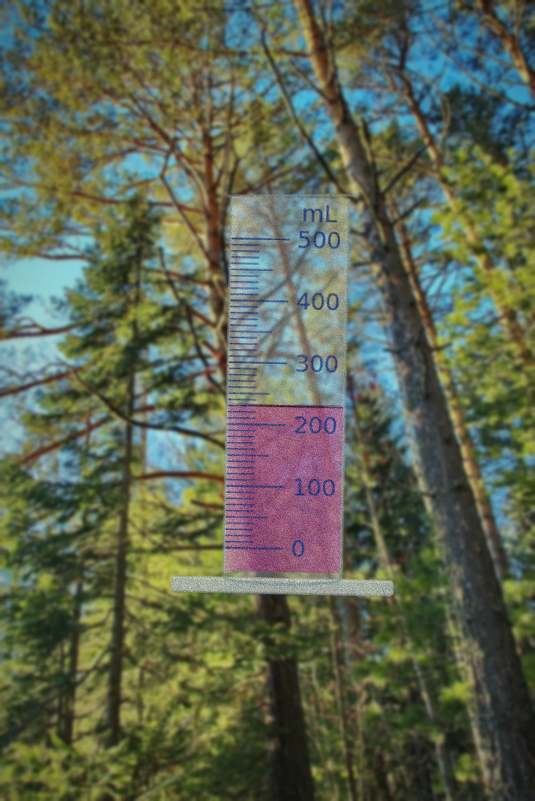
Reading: 230,mL
